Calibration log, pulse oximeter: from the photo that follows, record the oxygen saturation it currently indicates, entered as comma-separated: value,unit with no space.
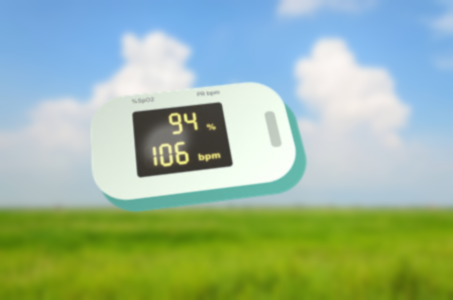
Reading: 94,%
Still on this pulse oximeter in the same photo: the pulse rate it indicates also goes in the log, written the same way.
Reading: 106,bpm
